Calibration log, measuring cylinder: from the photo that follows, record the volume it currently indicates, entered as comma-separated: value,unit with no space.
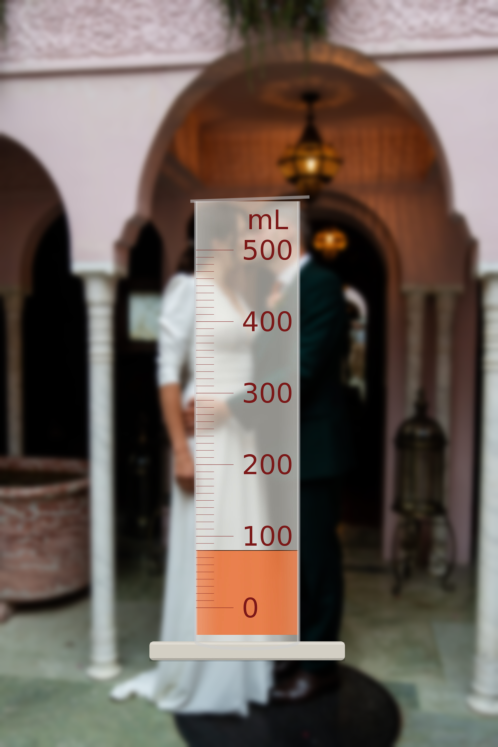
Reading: 80,mL
